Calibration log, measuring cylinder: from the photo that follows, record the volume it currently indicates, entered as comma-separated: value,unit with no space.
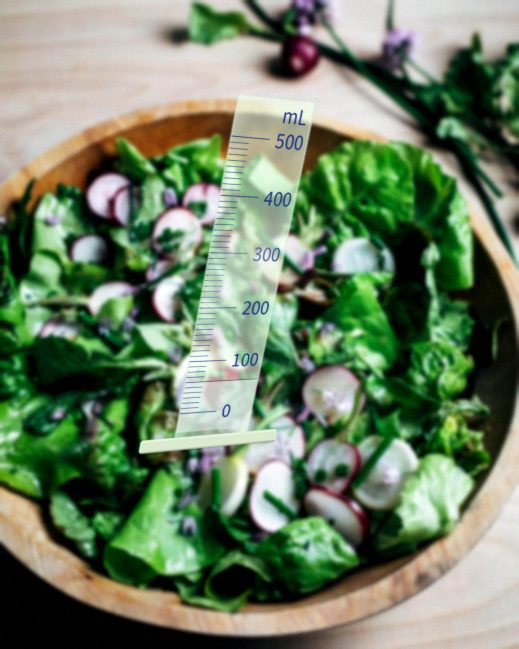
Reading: 60,mL
